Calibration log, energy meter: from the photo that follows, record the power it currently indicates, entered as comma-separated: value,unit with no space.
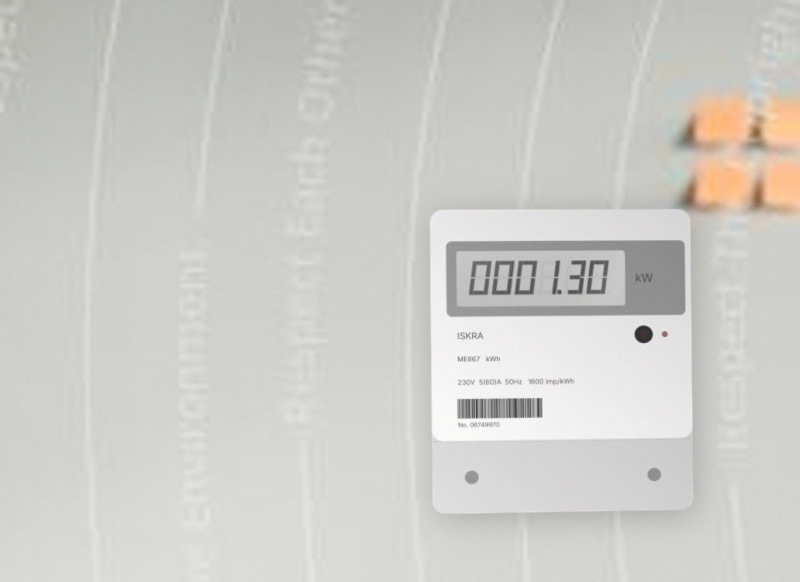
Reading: 1.30,kW
